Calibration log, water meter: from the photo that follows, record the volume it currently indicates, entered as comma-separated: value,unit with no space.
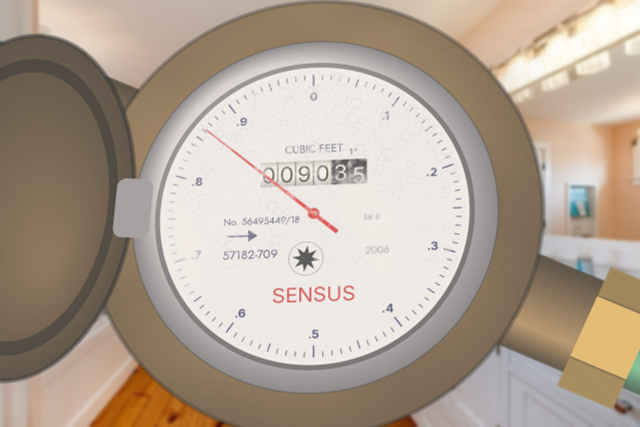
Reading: 9034.86,ft³
